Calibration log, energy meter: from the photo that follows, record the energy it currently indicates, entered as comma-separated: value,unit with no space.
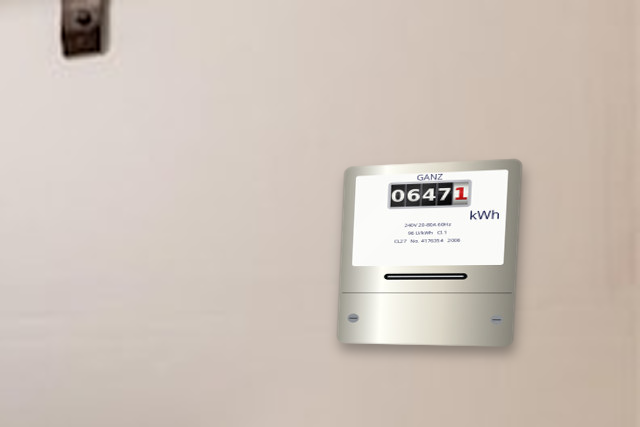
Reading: 647.1,kWh
